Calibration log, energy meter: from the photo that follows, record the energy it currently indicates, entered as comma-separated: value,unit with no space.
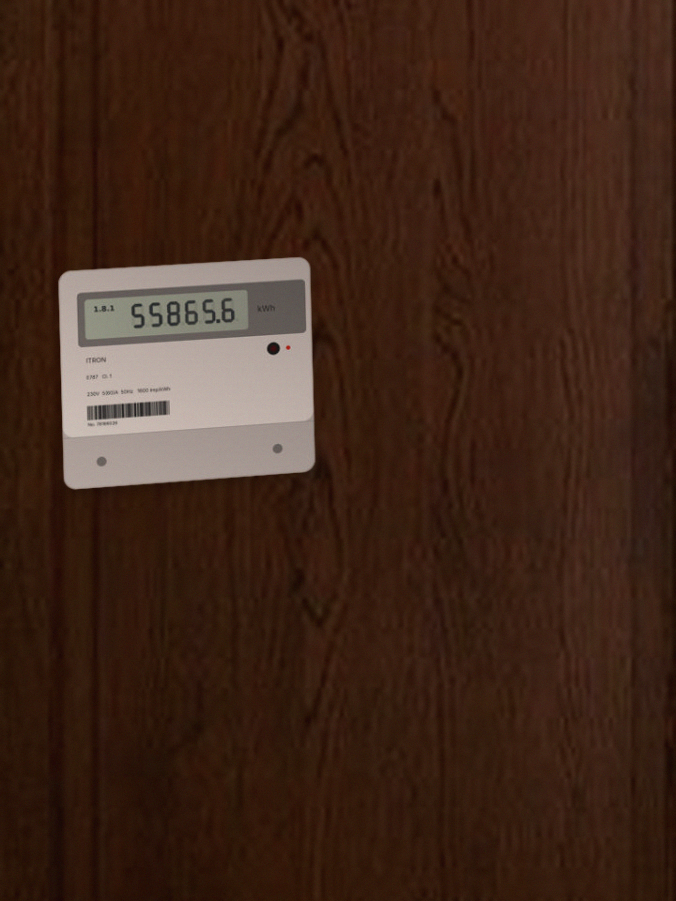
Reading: 55865.6,kWh
